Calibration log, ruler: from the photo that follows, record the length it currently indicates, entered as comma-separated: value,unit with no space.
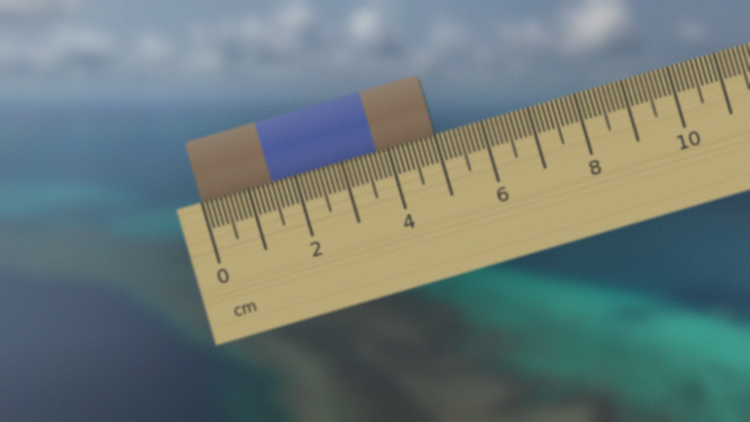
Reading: 5,cm
